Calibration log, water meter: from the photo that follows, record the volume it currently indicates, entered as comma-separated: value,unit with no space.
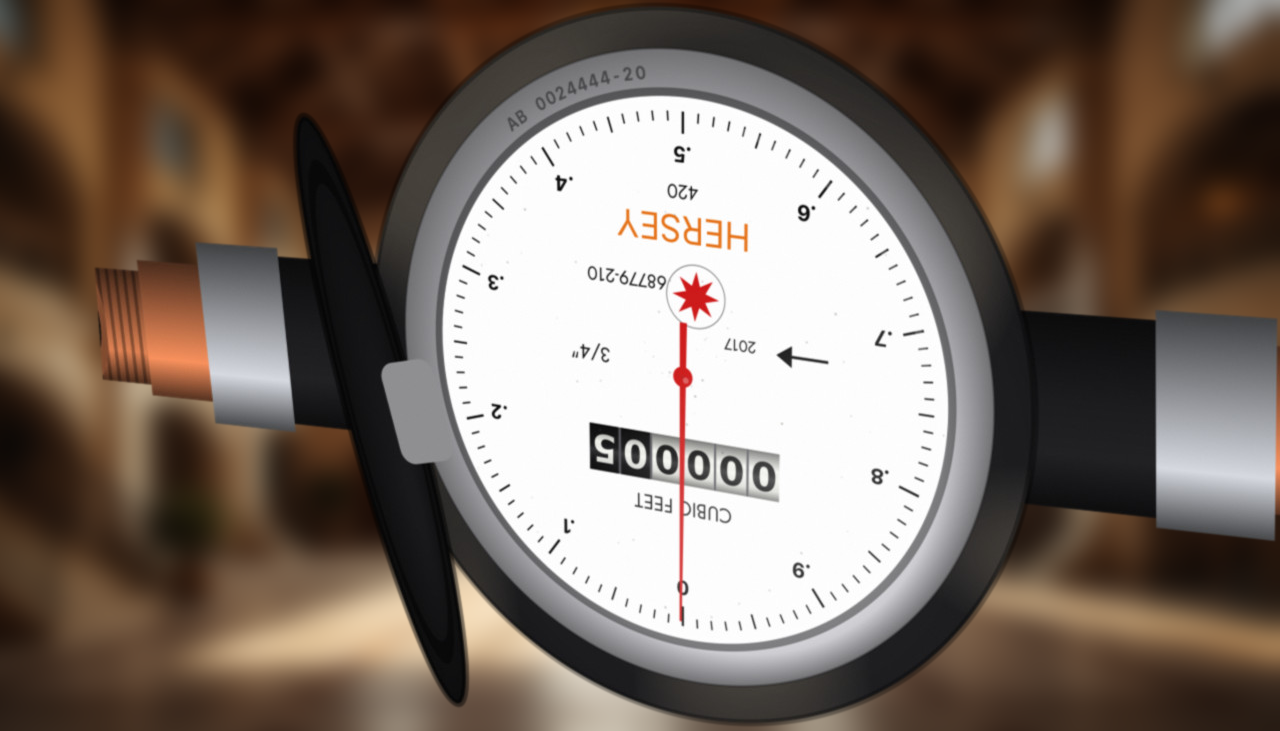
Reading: 5.00,ft³
